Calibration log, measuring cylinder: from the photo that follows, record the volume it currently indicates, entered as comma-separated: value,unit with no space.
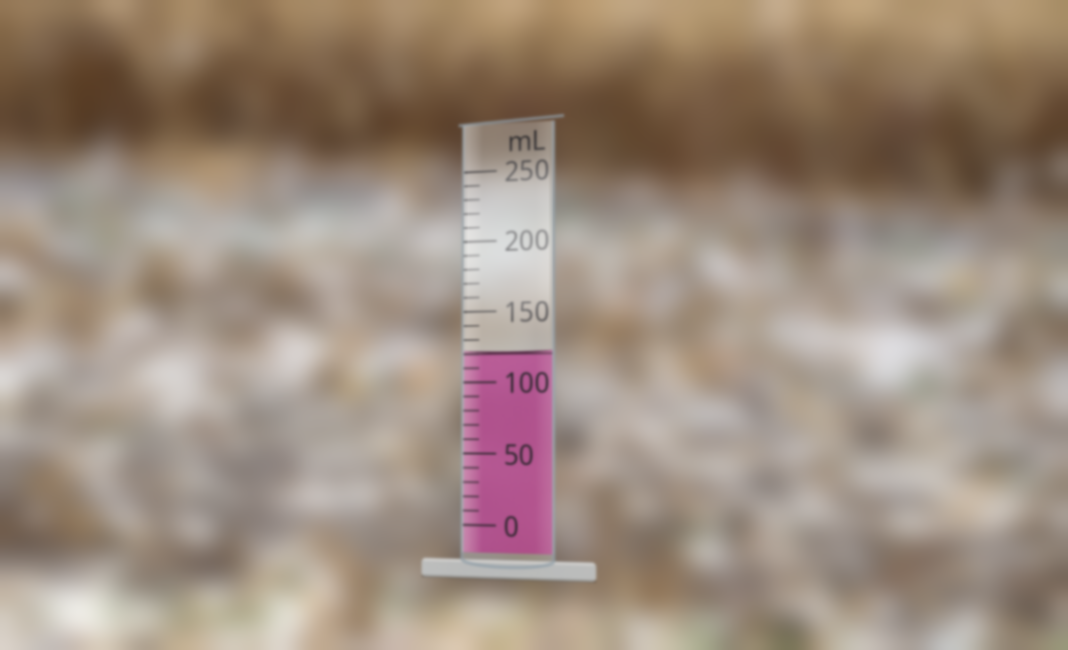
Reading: 120,mL
